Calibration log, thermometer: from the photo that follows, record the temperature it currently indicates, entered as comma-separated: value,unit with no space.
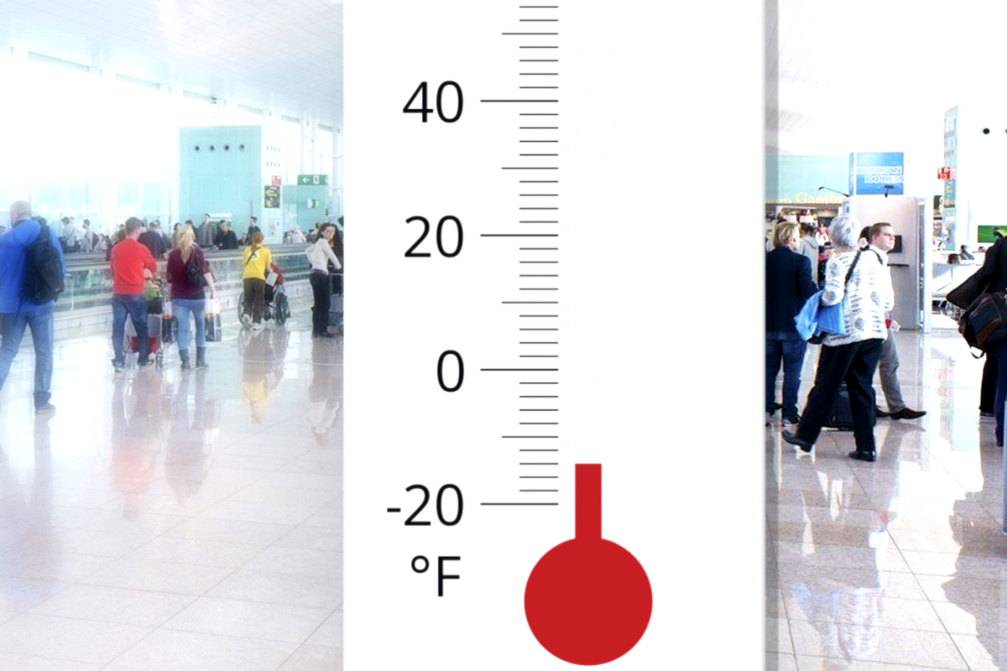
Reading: -14,°F
